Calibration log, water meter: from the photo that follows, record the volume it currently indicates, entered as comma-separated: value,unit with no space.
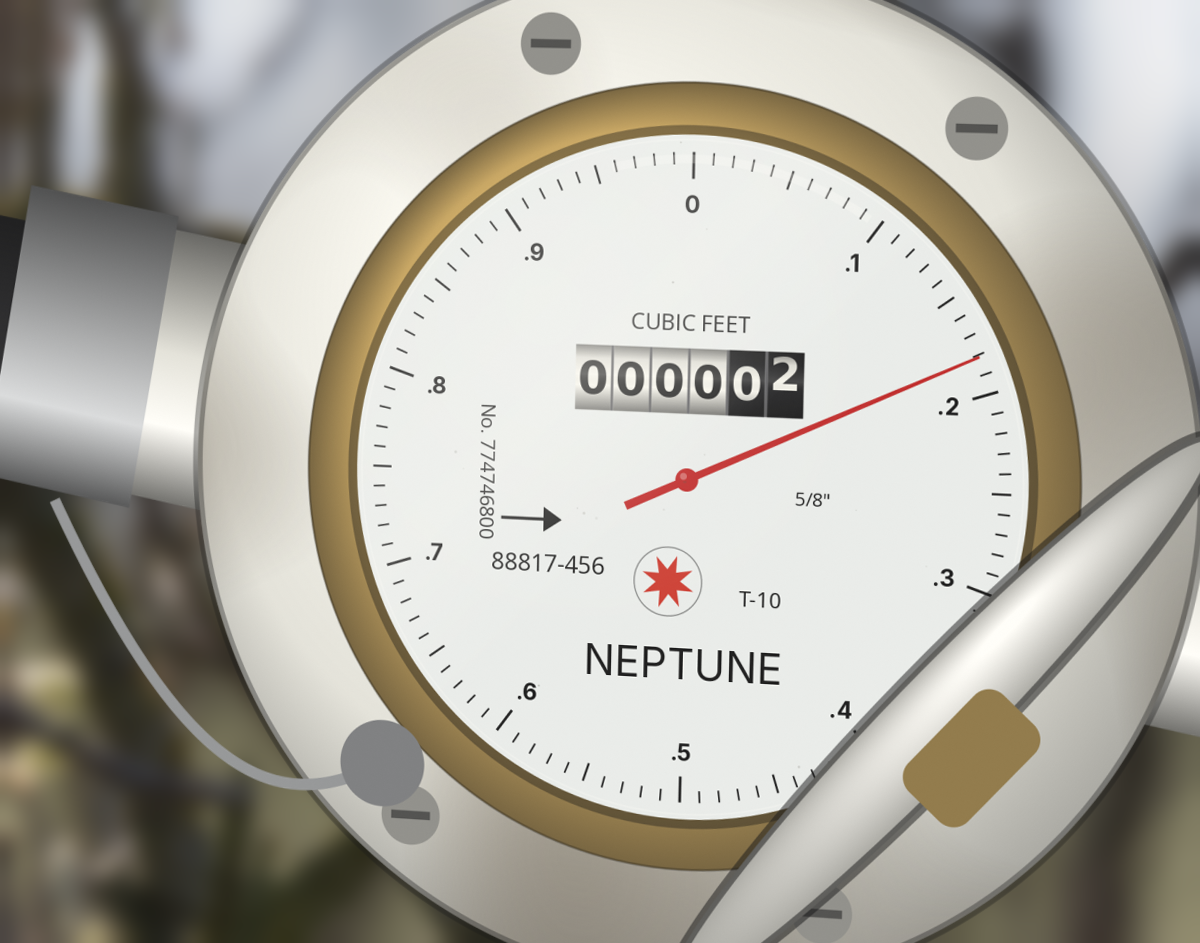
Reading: 2.18,ft³
